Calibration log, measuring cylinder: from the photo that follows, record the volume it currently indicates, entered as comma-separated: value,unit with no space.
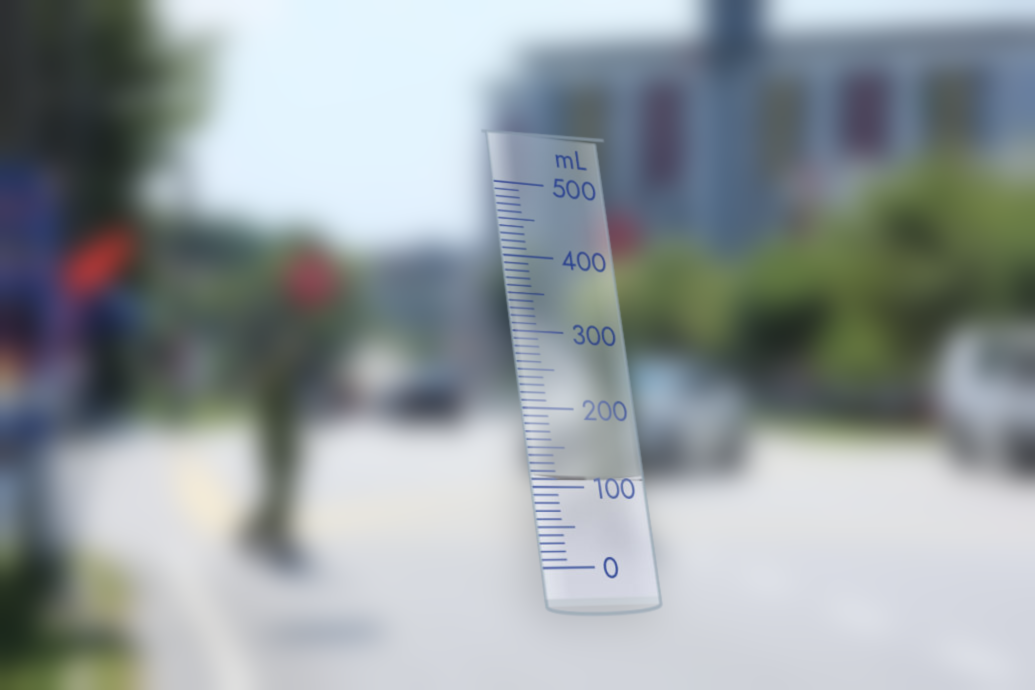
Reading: 110,mL
